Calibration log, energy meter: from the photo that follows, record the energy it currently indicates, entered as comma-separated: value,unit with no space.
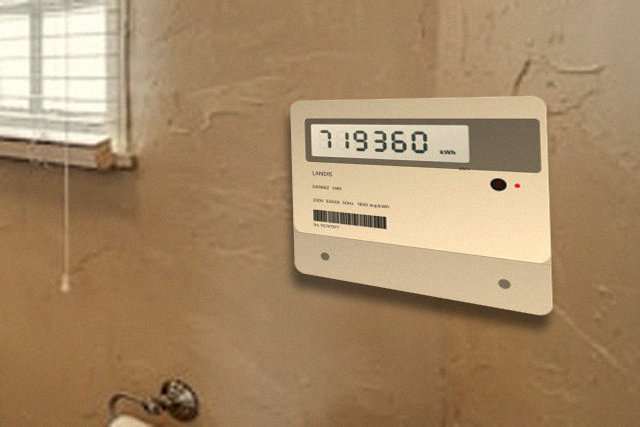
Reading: 719360,kWh
